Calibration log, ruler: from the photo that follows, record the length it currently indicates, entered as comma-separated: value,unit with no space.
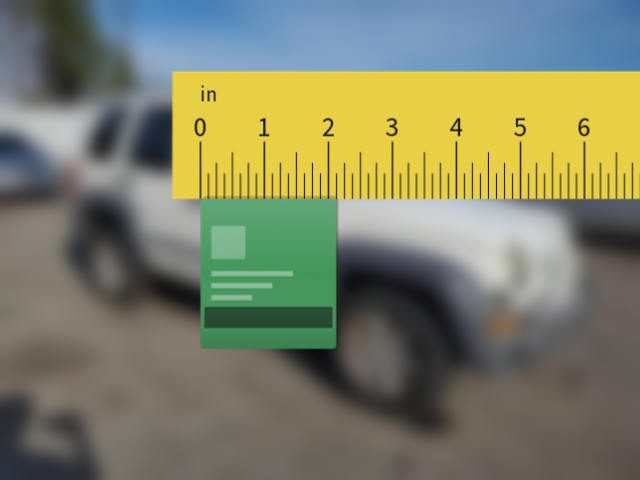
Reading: 2.125,in
